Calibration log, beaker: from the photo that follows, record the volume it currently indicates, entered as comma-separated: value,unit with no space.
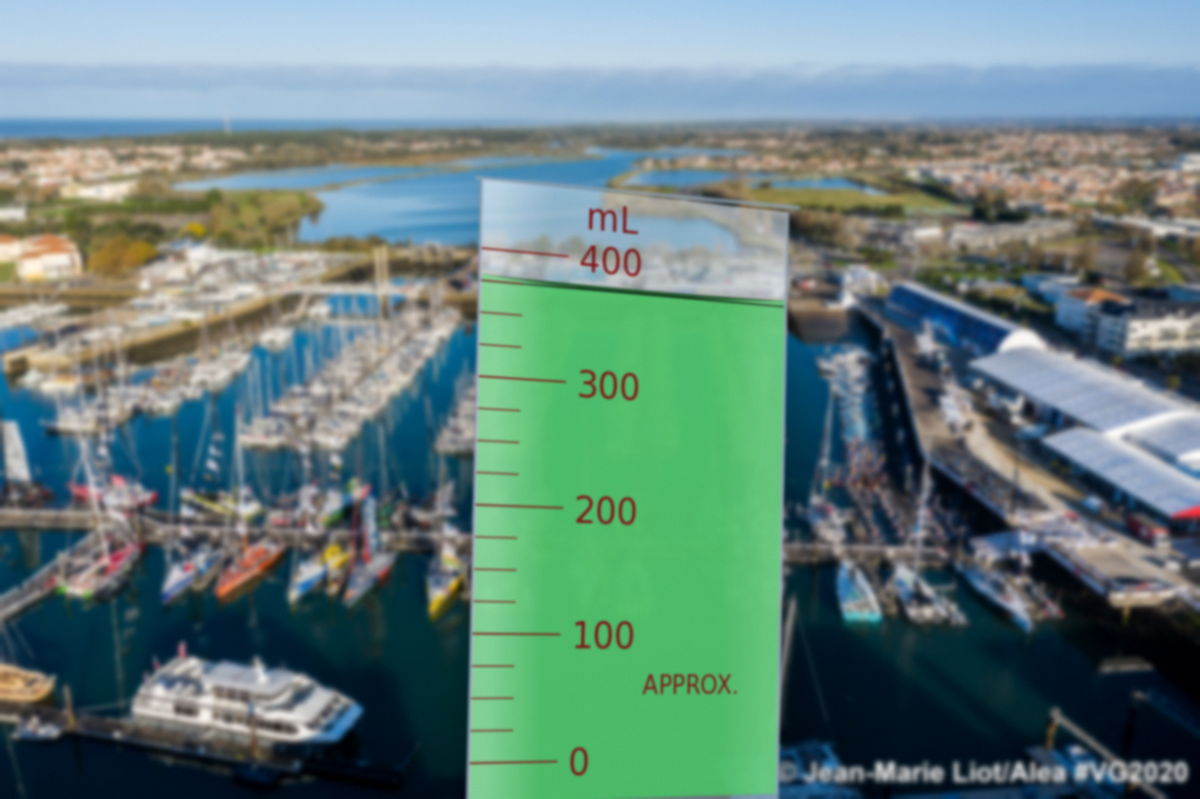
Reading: 375,mL
